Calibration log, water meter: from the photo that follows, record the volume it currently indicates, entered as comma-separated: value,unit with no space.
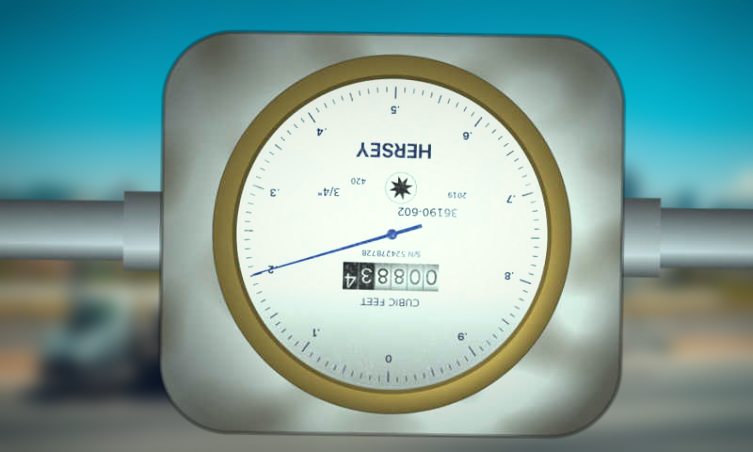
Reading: 8834.20,ft³
